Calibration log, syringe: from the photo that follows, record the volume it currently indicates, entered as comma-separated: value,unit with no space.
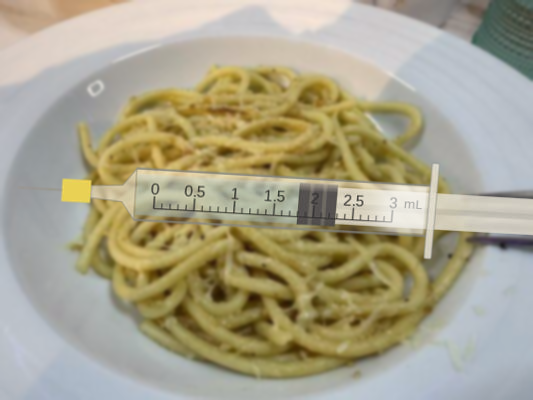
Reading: 1.8,mL
